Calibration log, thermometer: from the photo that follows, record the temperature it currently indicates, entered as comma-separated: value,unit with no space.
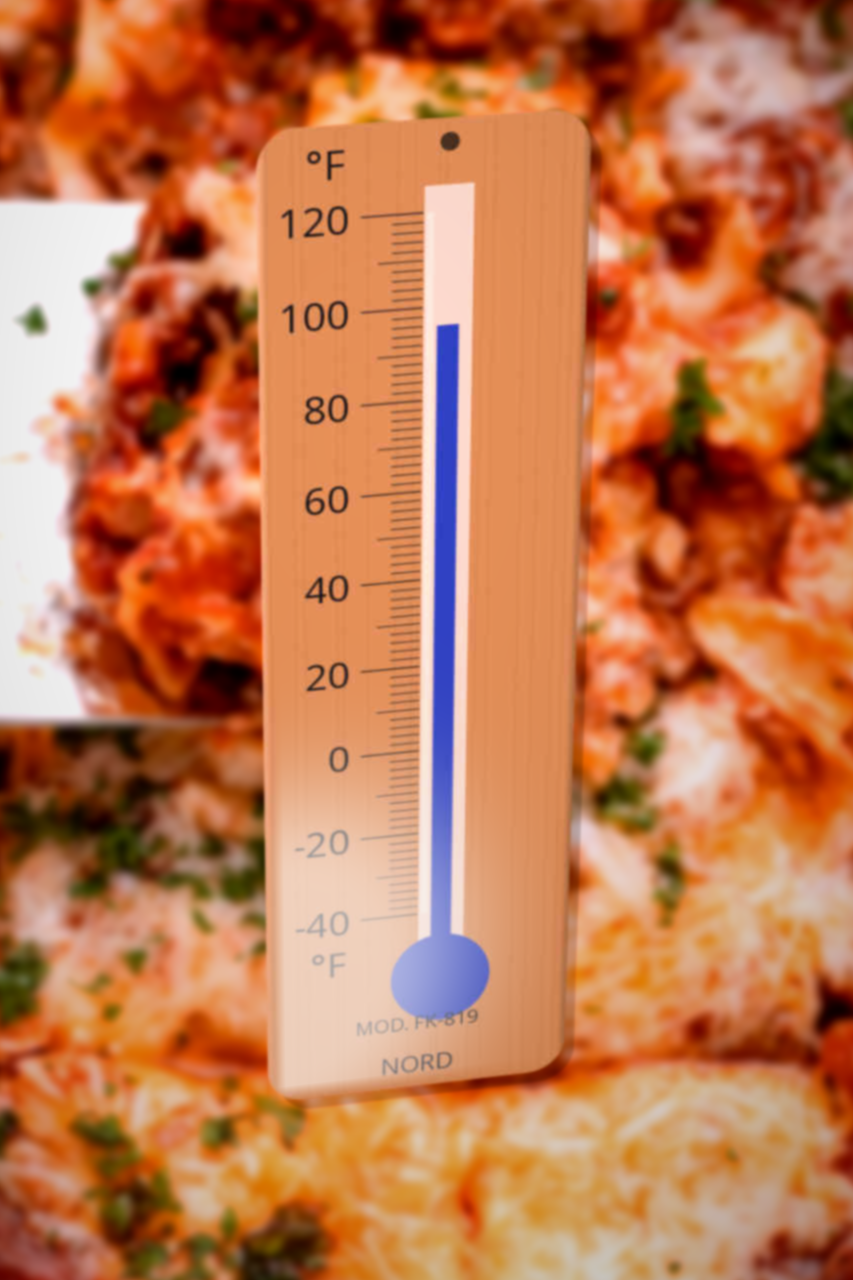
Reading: 96,°F
